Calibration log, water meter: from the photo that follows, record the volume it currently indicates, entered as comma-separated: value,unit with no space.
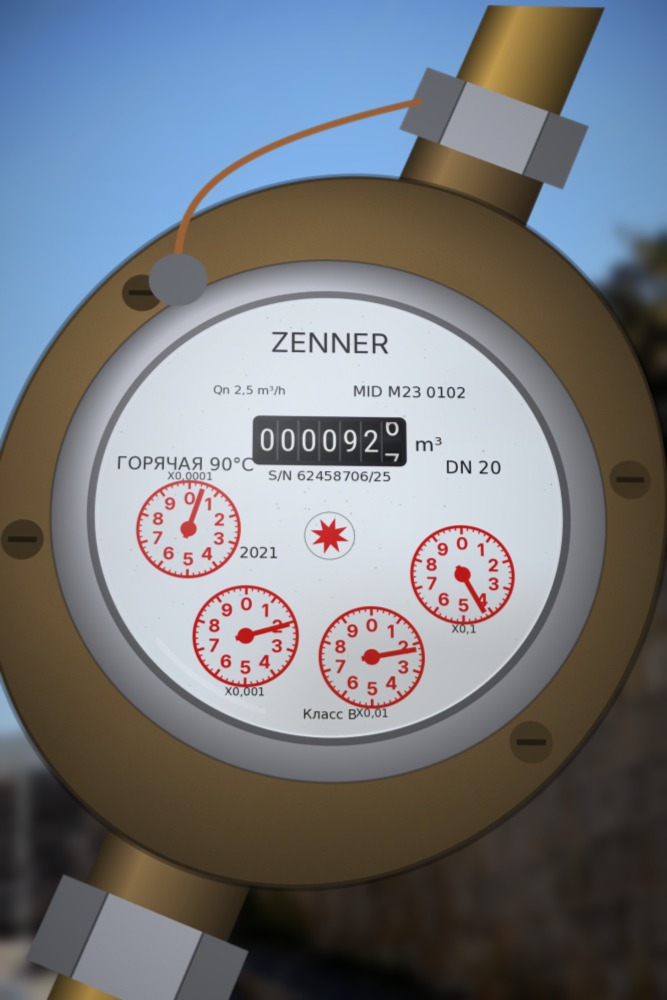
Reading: 926.4220,m³
